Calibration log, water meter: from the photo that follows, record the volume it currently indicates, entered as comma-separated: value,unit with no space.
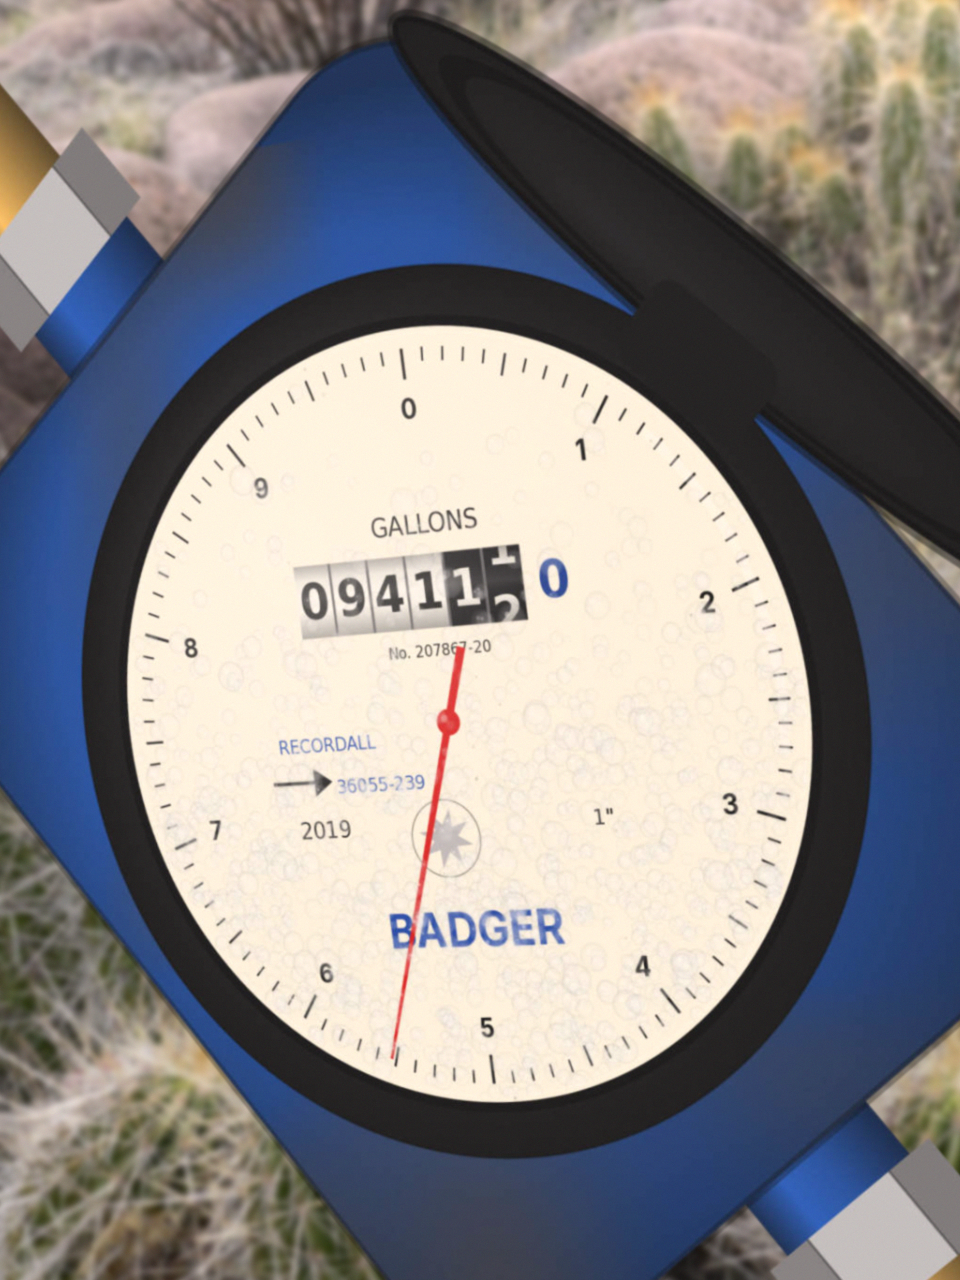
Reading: 941115.5,gal
